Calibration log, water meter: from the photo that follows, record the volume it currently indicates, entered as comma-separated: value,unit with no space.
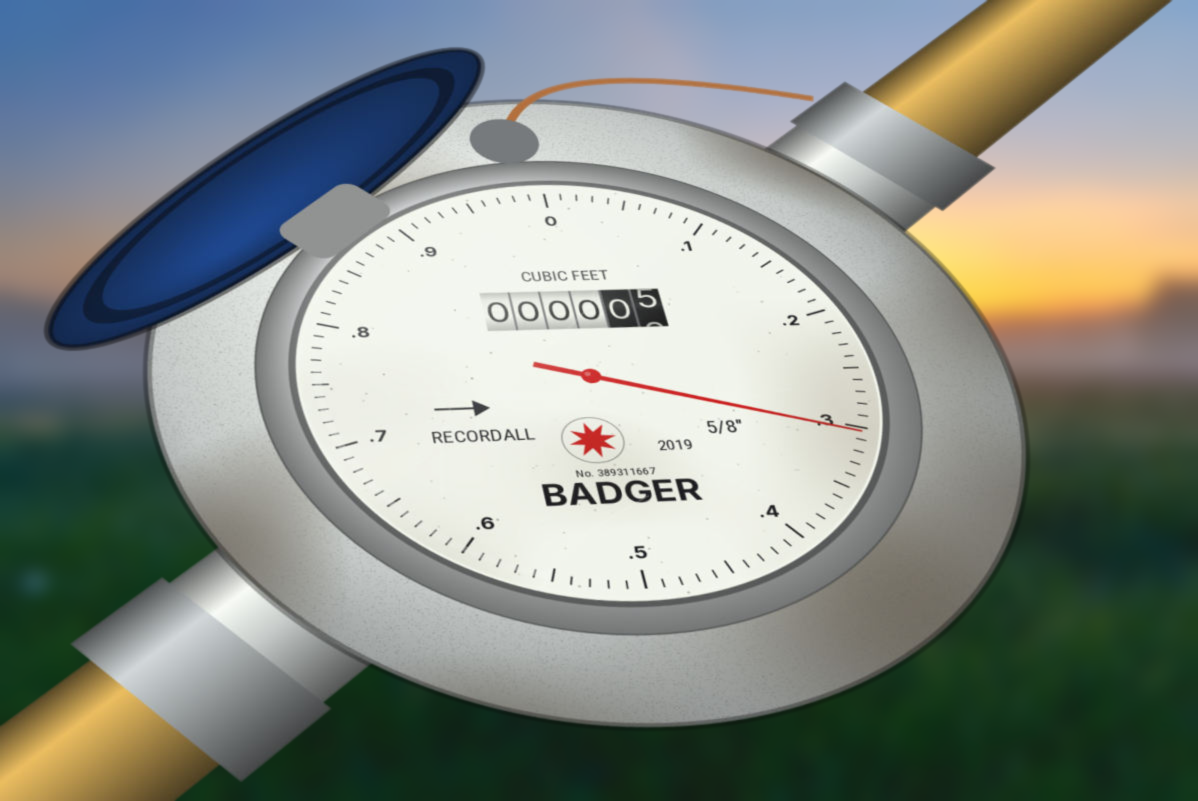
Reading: 5.30,ft³
